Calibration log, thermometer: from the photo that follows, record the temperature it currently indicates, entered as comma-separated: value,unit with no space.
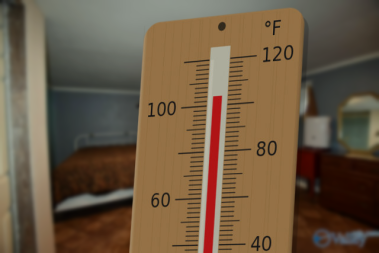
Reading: 104,°F
